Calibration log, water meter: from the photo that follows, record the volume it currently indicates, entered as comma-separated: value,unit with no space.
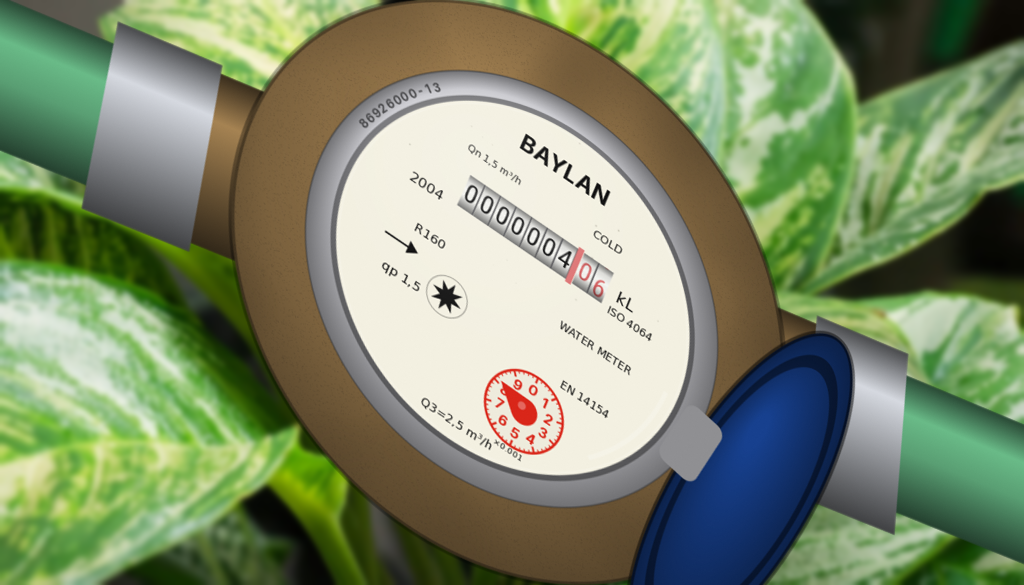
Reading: 4.058,kL
